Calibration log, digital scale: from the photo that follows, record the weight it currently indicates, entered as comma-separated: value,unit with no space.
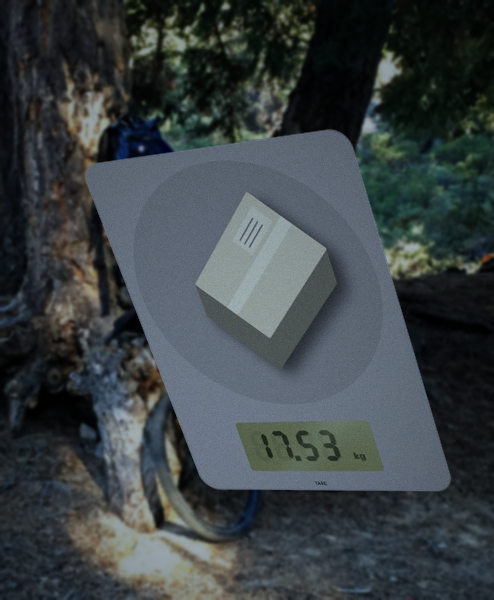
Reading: 17.53,kg
